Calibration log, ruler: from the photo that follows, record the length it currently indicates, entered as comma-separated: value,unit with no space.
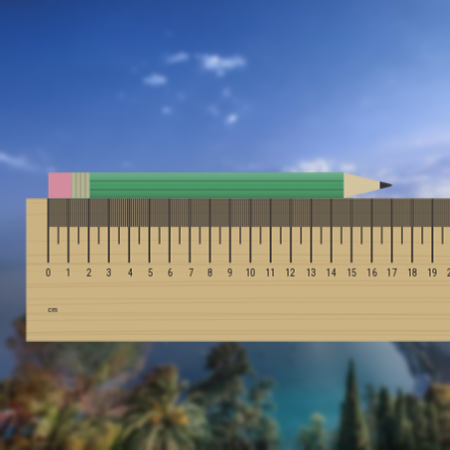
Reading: 17,cm
